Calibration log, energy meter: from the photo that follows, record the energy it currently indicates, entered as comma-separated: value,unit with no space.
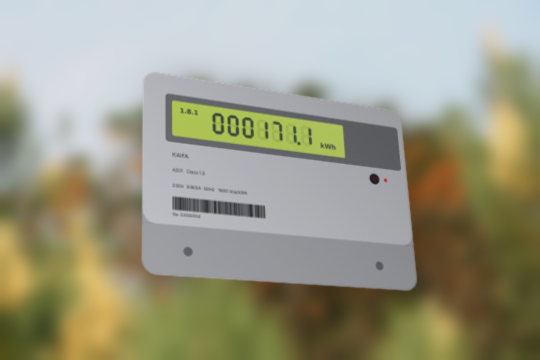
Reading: 171.1,kWh
